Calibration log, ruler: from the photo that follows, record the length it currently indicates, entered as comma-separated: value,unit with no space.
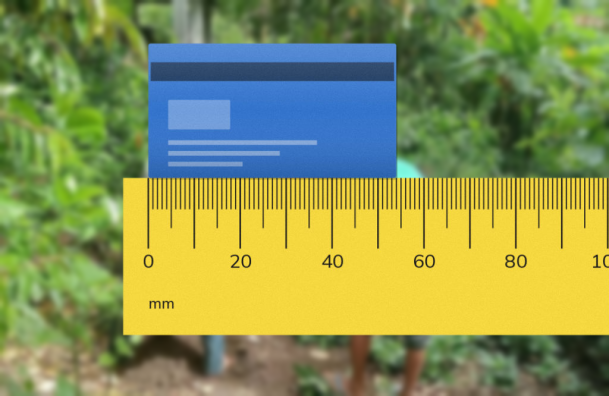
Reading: 54,mm
